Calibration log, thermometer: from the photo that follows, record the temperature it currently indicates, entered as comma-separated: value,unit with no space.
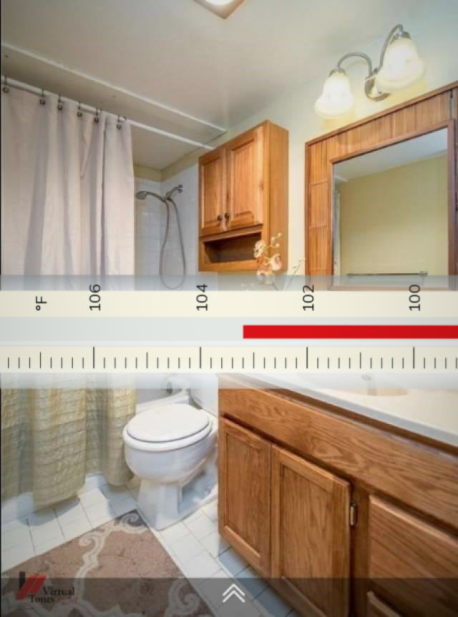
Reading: 103.2,°F
